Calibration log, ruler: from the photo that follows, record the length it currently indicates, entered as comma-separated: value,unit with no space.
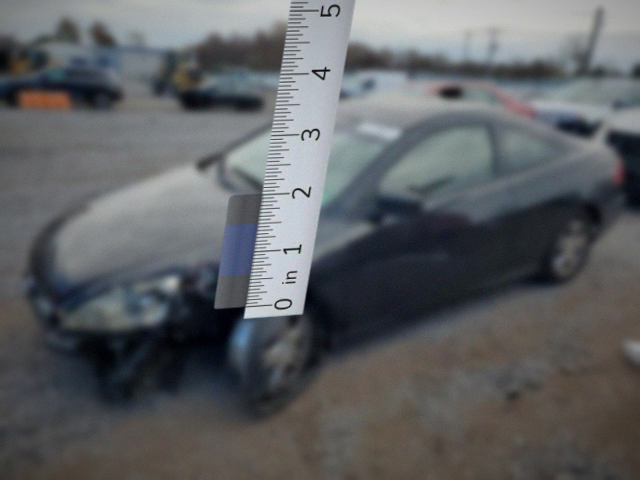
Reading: 2,in
